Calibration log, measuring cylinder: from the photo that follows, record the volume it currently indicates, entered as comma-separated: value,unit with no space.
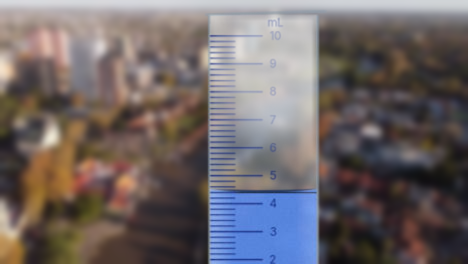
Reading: 4.4,mL
